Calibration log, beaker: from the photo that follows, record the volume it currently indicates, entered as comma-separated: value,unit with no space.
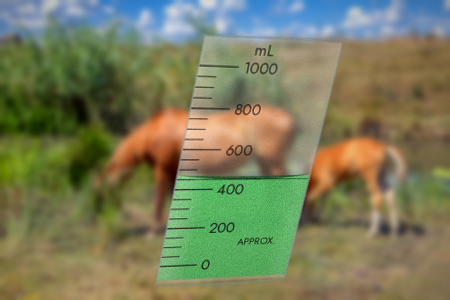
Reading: 450,mL
